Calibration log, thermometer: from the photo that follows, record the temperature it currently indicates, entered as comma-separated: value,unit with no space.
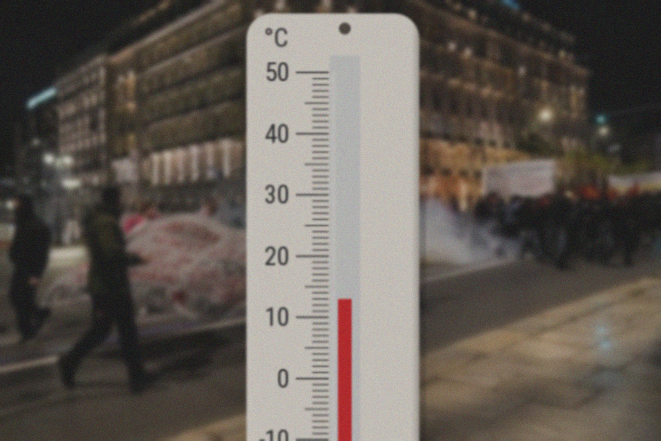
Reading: 13,°C
